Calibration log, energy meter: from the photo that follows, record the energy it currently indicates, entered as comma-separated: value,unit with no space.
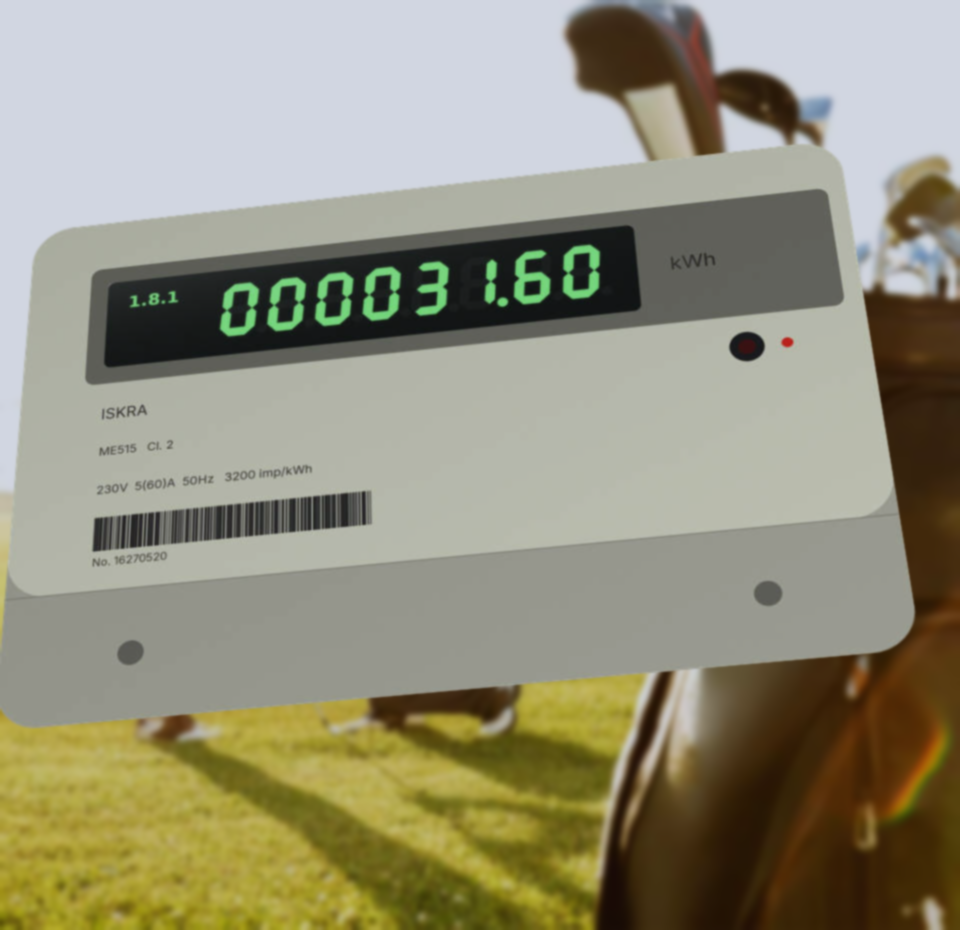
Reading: 31.60,kWh
